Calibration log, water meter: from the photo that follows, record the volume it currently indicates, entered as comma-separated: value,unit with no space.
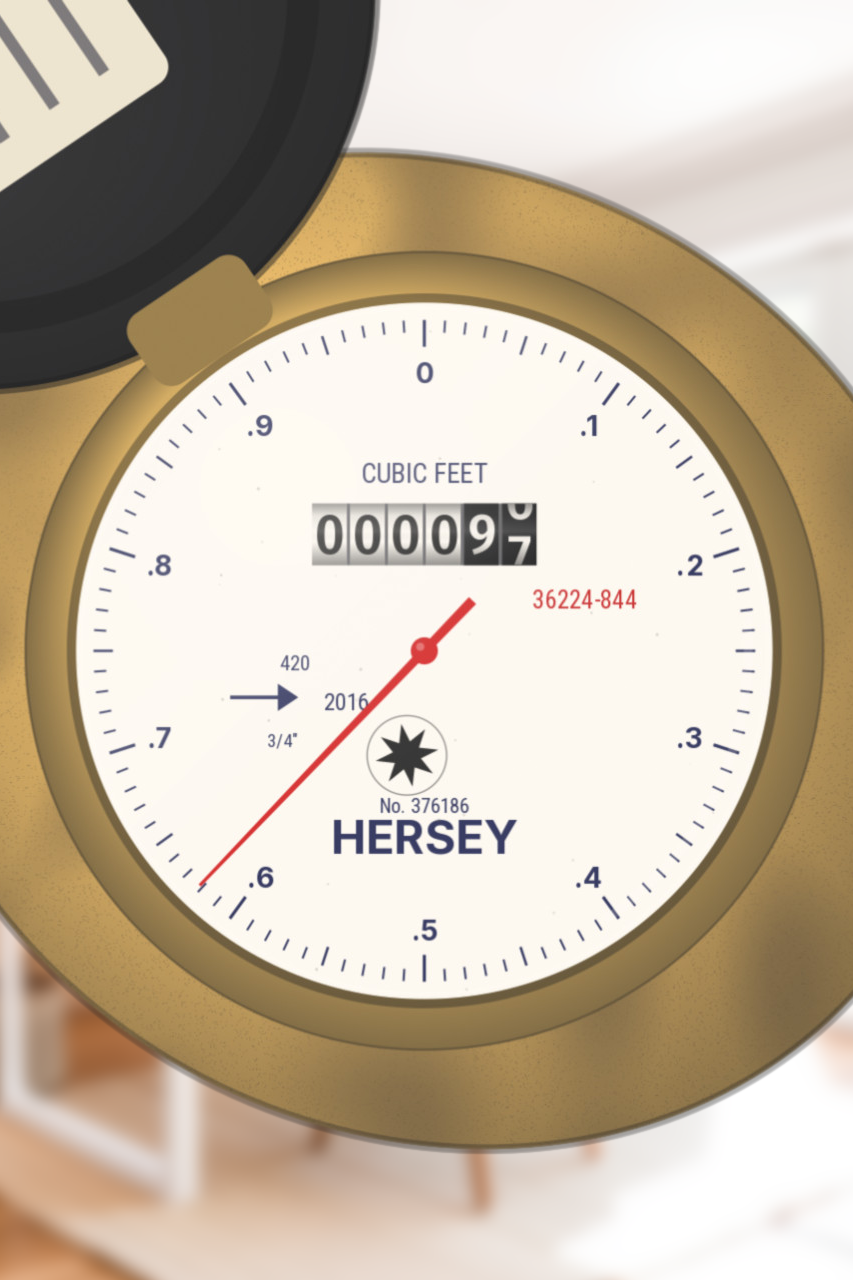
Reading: 96.62,ft³
